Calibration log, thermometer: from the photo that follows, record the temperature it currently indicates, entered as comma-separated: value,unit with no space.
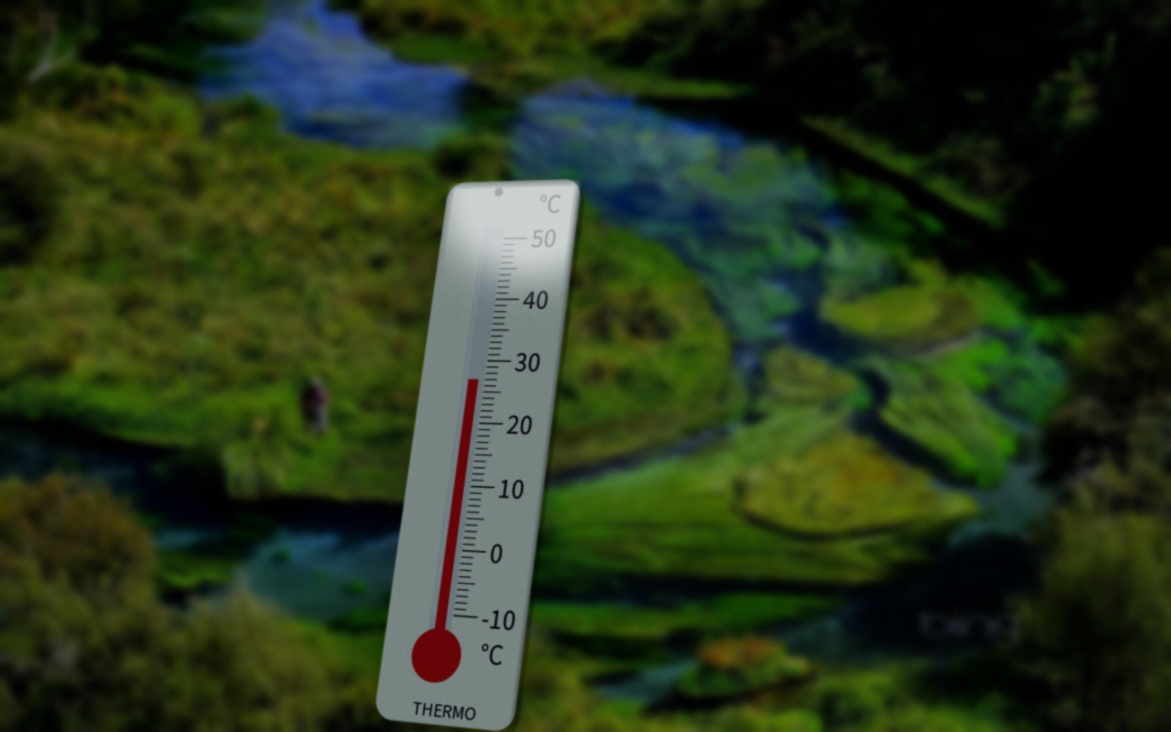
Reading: 27,°C
